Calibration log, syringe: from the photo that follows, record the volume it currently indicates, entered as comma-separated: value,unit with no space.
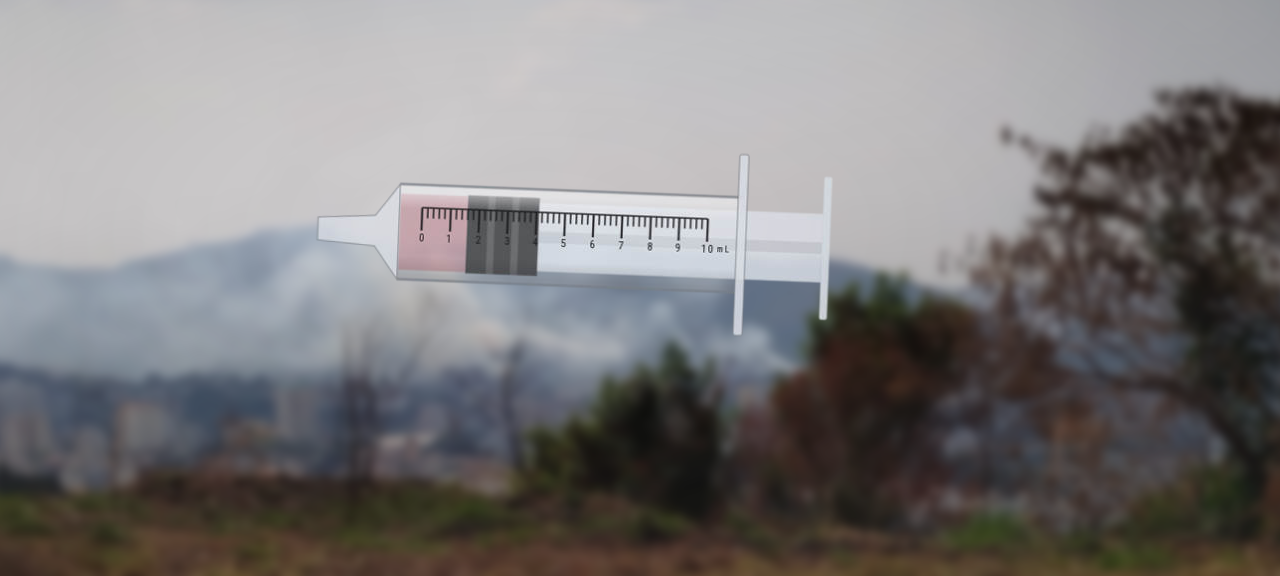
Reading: 1.6,mL
